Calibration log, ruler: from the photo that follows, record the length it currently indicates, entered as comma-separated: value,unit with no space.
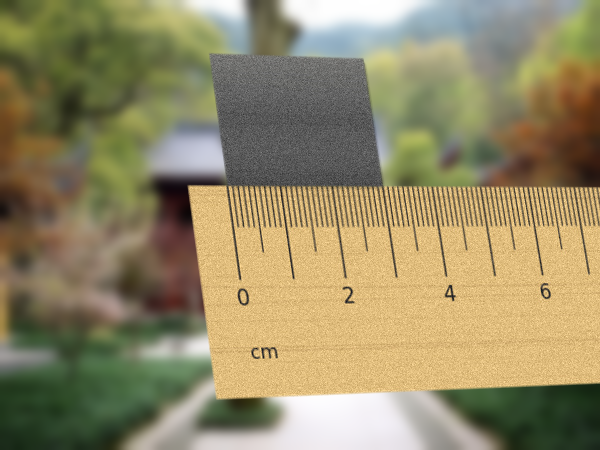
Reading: 3,cm
